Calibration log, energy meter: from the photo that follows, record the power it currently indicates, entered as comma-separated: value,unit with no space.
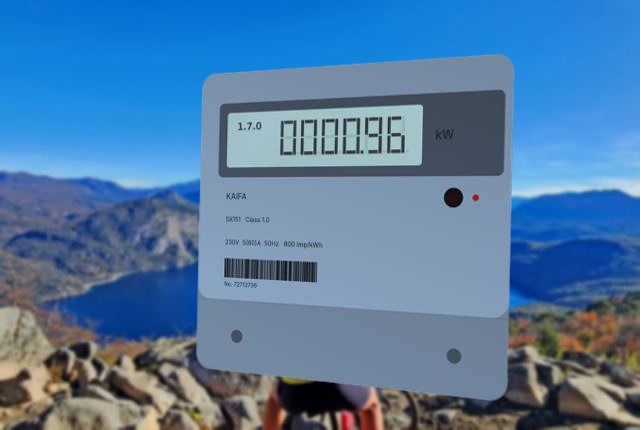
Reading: 0.96,kW
